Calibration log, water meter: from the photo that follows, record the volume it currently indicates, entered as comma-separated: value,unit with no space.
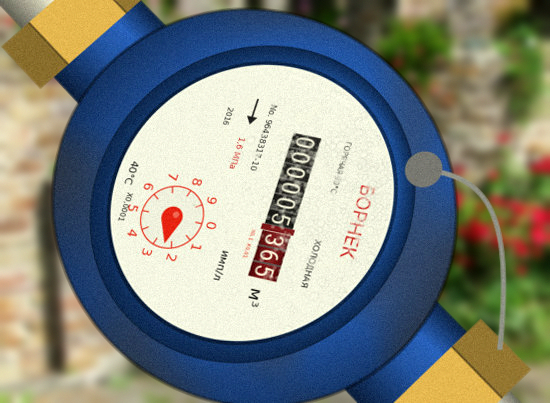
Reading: 5.3652,m³
